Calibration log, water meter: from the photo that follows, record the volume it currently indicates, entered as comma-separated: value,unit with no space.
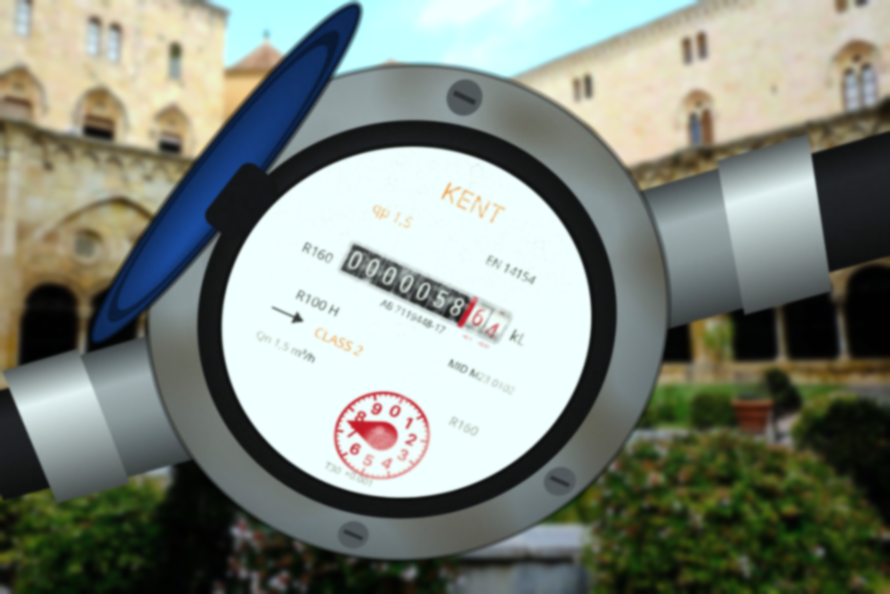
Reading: 58.637,kL
